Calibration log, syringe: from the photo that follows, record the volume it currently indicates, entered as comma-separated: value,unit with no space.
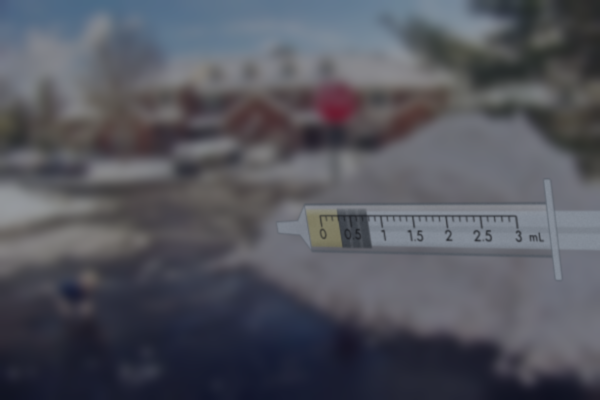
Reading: 0.3,mL
